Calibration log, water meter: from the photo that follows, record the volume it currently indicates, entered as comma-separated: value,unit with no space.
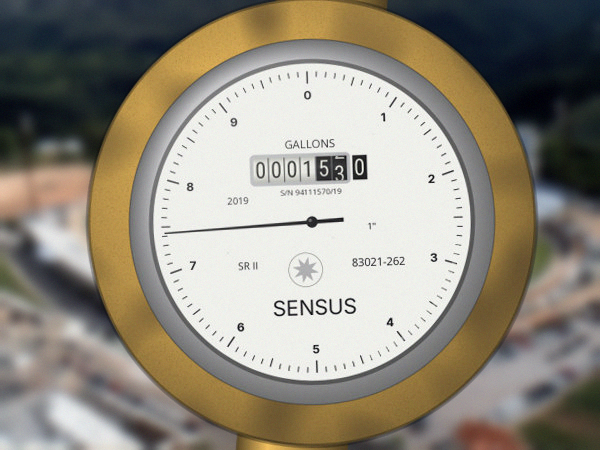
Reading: 1527.4,gal
